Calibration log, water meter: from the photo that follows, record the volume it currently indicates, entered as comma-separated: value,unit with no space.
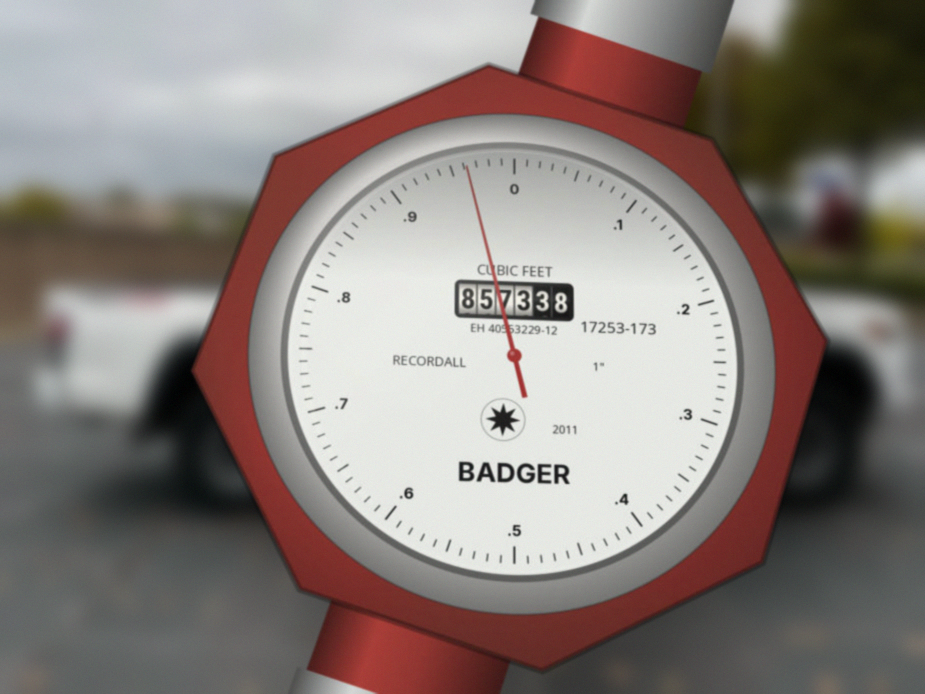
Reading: 857337.96,ft³
